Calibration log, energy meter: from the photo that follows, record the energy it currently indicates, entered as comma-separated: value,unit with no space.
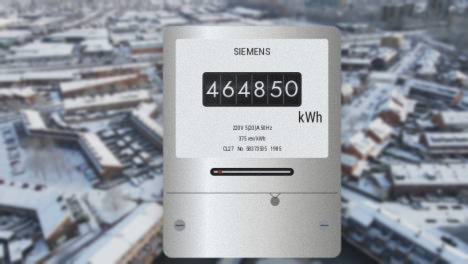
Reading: 464850,kWh
